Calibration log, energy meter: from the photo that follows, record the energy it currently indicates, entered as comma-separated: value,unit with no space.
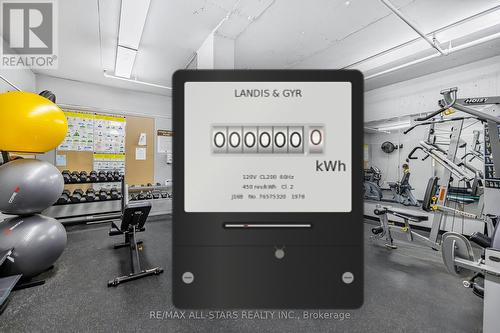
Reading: 0.0,kWh
